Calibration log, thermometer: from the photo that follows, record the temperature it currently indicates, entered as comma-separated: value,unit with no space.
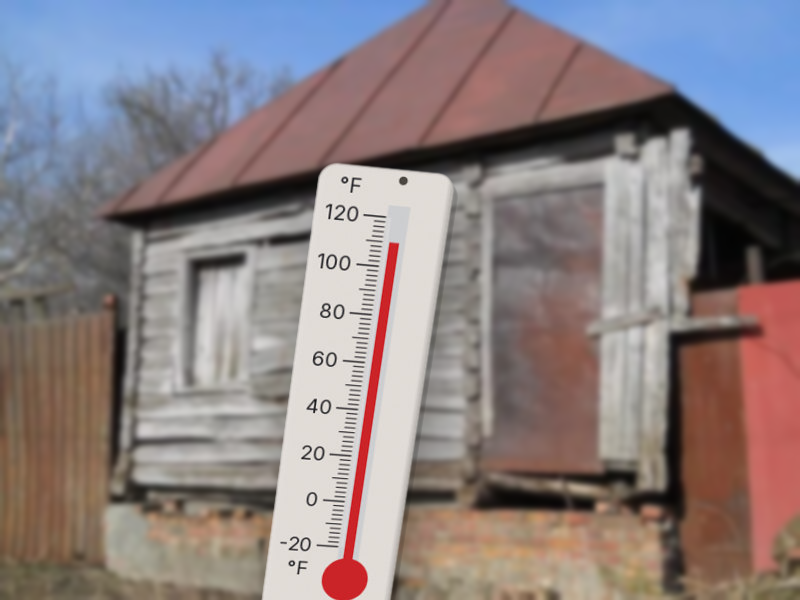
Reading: 110,°F
